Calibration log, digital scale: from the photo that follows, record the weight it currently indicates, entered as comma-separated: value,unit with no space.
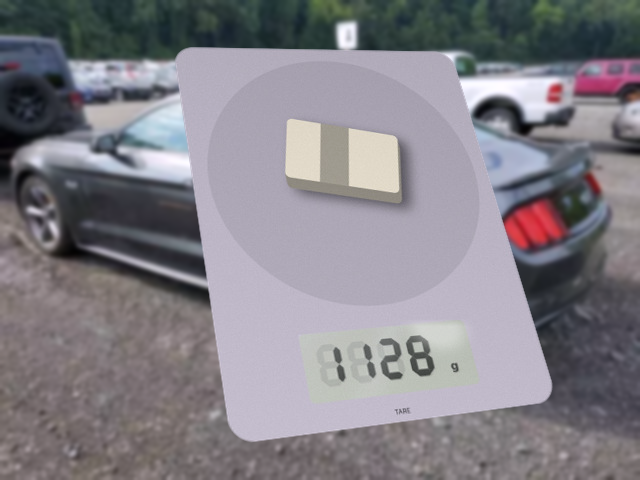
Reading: 1128,g
